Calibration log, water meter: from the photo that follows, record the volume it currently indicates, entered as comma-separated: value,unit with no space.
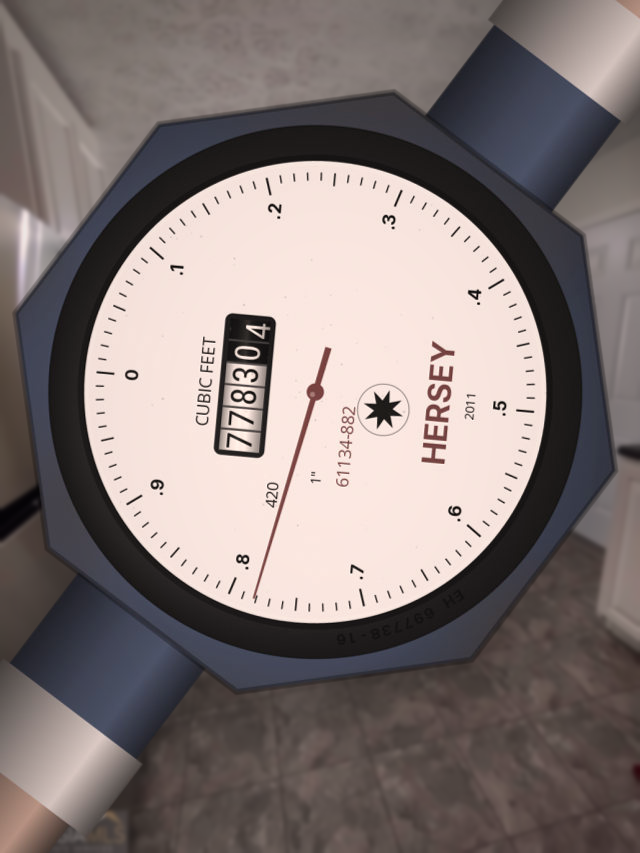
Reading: 778303.78,ft³
